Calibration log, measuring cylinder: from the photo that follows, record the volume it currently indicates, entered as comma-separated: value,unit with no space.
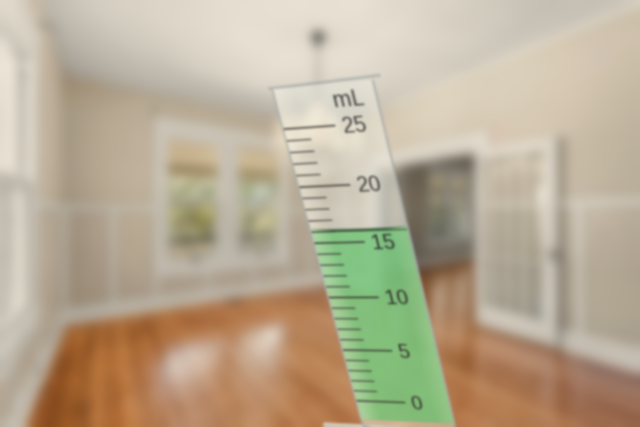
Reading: 16,mL
